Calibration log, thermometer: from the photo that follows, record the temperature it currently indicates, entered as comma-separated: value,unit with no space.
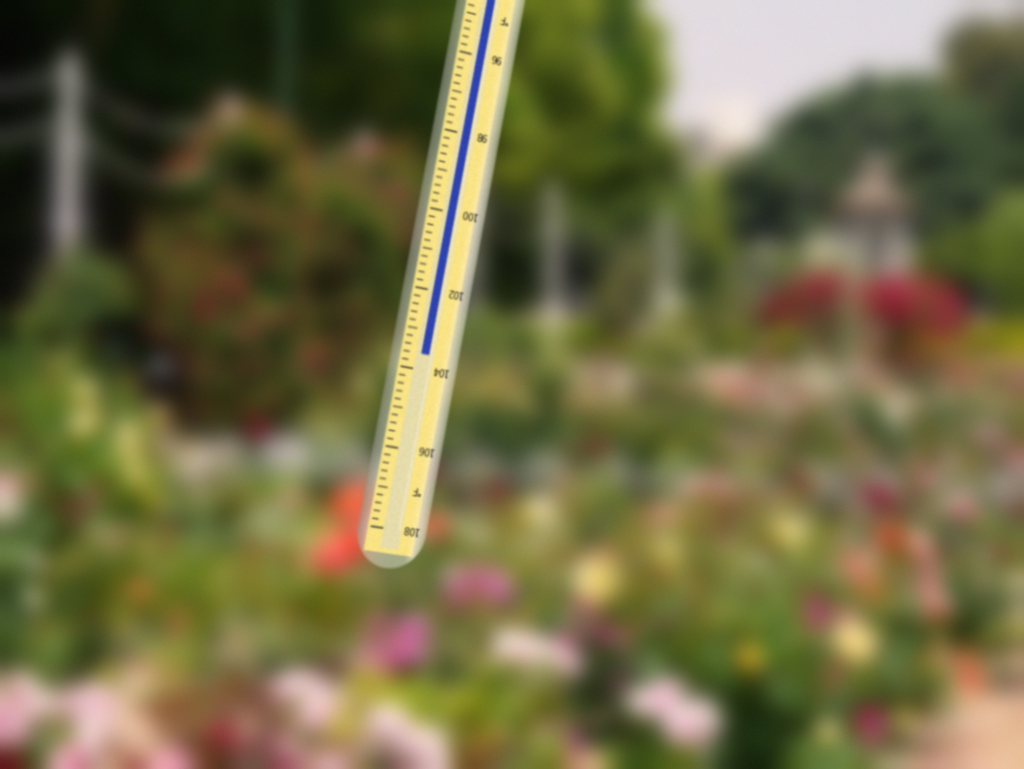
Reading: 103.6,°F
